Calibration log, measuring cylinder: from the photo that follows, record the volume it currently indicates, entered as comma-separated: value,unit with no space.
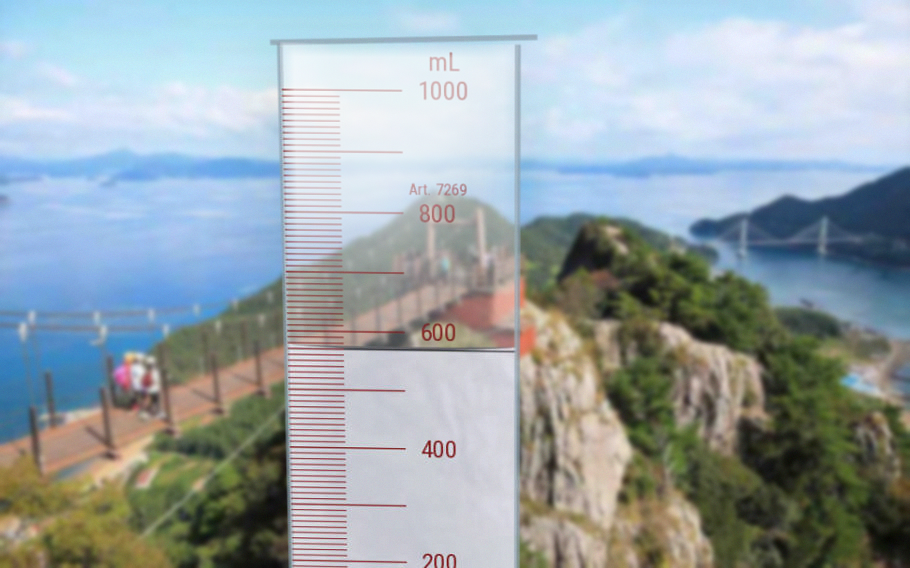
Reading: 570,mL
